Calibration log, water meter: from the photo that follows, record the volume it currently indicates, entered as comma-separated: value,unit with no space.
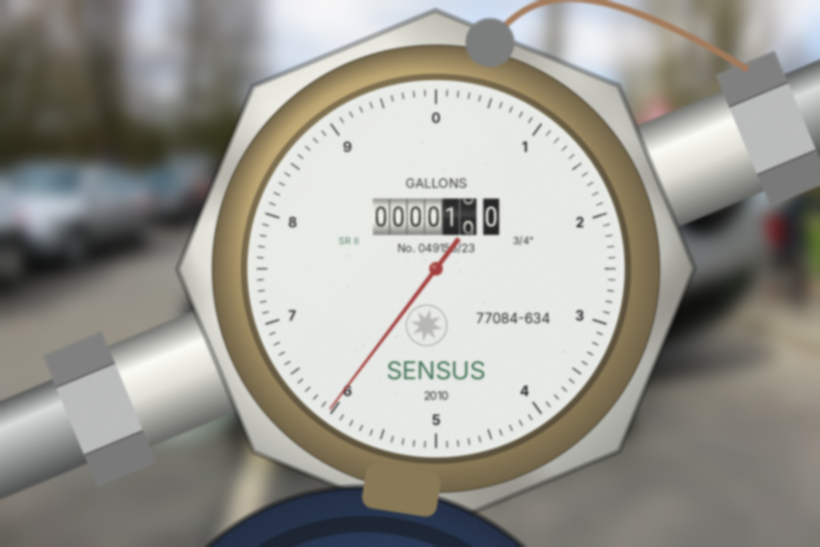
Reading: 186.0,gal
